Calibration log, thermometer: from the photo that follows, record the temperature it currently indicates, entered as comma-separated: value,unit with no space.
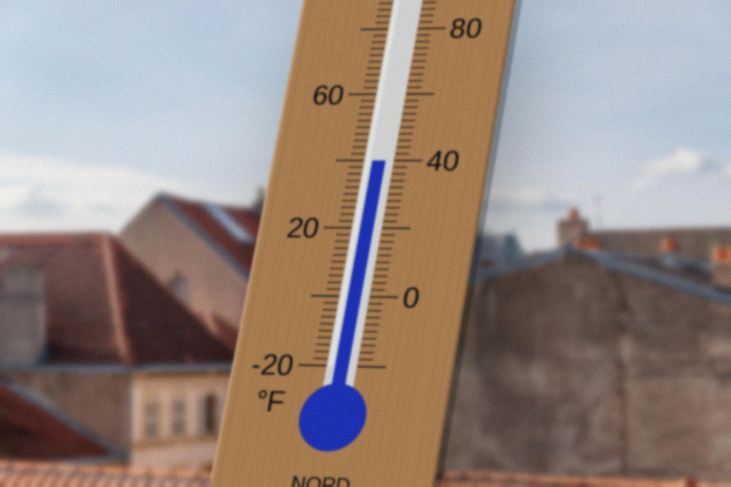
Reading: 40,°F
